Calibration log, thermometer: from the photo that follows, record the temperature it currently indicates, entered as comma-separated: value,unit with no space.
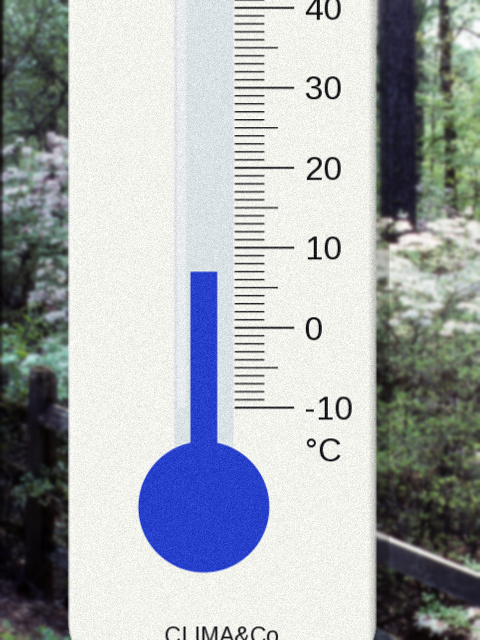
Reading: 7,°C
